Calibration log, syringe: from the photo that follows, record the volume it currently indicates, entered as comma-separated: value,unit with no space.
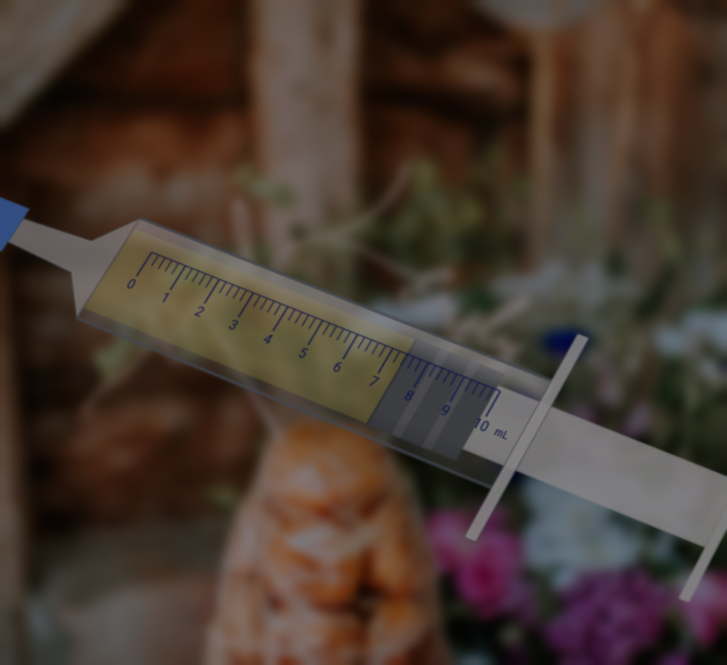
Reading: 7.4,mL
